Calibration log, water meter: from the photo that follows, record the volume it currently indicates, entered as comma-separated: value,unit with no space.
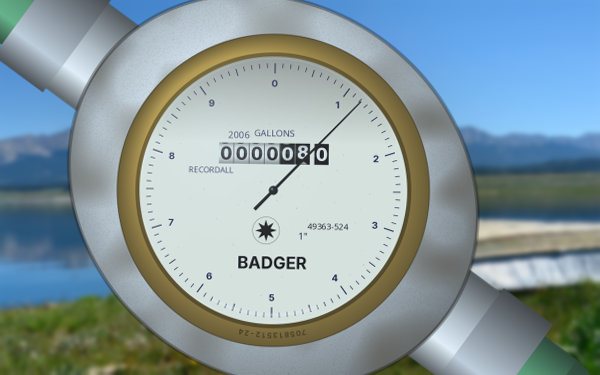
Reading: 81.2,gal
